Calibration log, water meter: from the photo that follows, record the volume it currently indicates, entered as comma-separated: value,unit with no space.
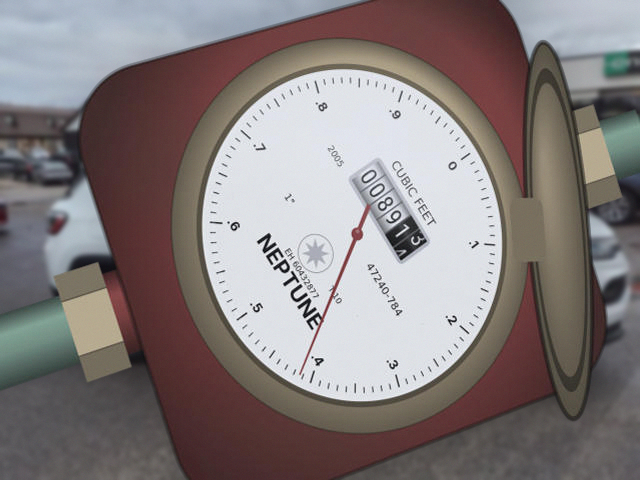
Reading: 8913.41,ft³
